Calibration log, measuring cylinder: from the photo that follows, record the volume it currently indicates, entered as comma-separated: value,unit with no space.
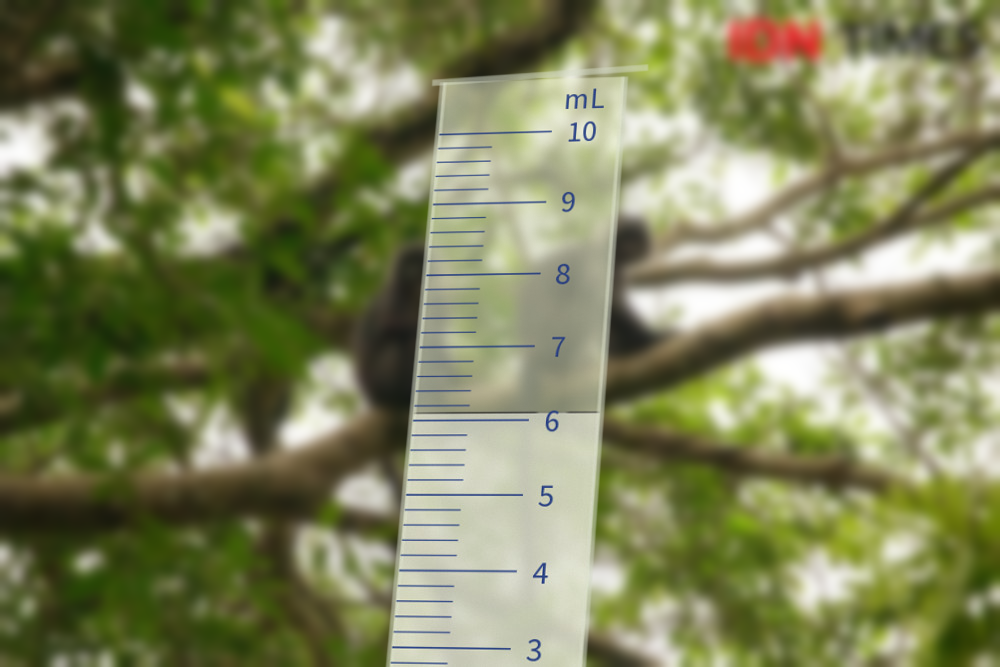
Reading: 6.1,mL
